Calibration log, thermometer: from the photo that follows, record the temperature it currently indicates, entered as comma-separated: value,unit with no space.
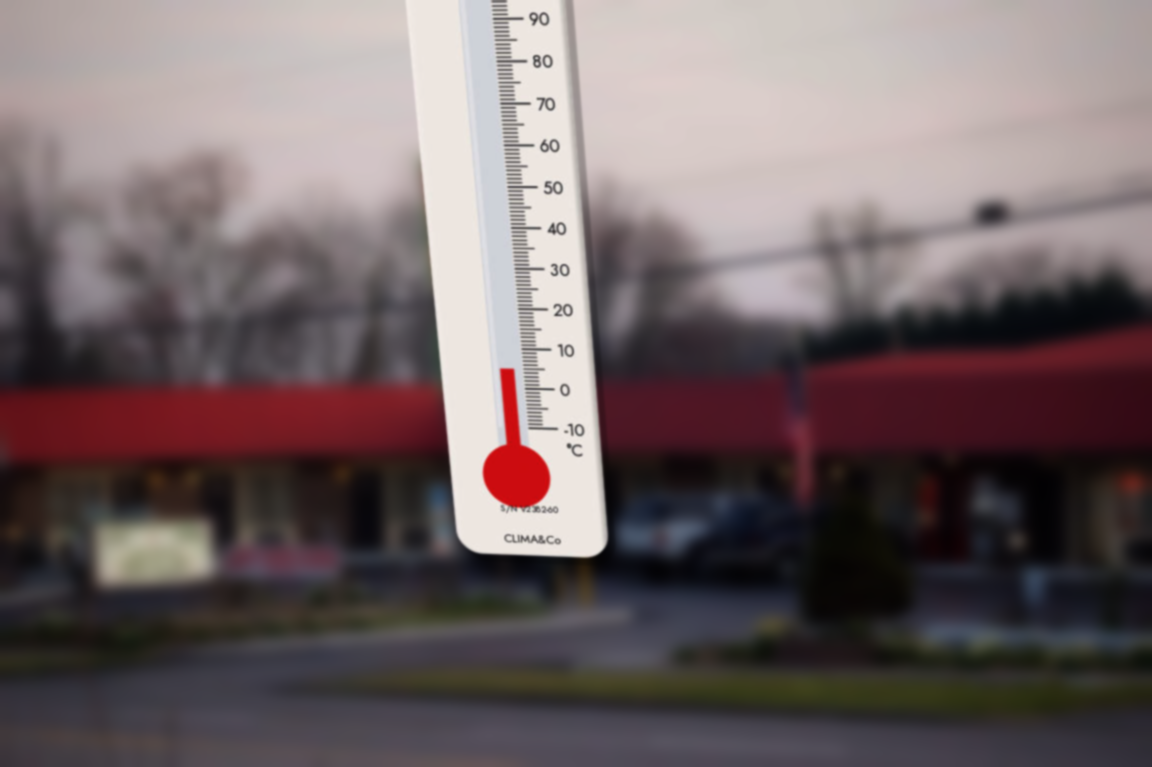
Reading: 5,°C
